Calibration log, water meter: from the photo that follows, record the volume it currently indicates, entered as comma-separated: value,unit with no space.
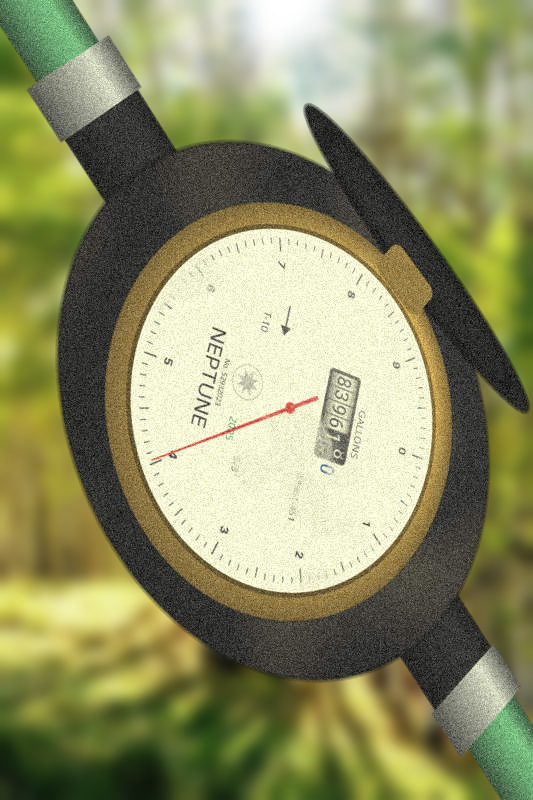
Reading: 8396184.0,gal
